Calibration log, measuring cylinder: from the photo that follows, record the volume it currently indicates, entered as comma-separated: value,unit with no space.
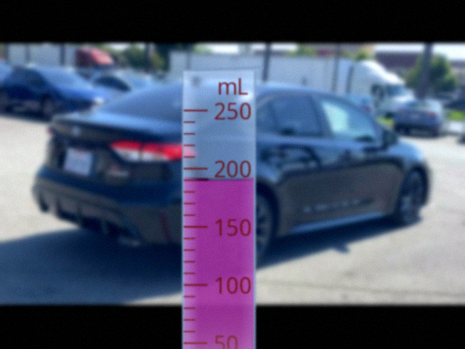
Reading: 190,mL
